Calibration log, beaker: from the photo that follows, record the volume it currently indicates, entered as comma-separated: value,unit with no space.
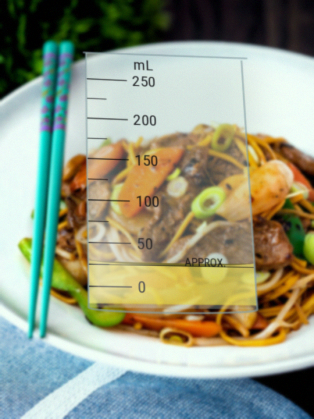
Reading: 25,mL
